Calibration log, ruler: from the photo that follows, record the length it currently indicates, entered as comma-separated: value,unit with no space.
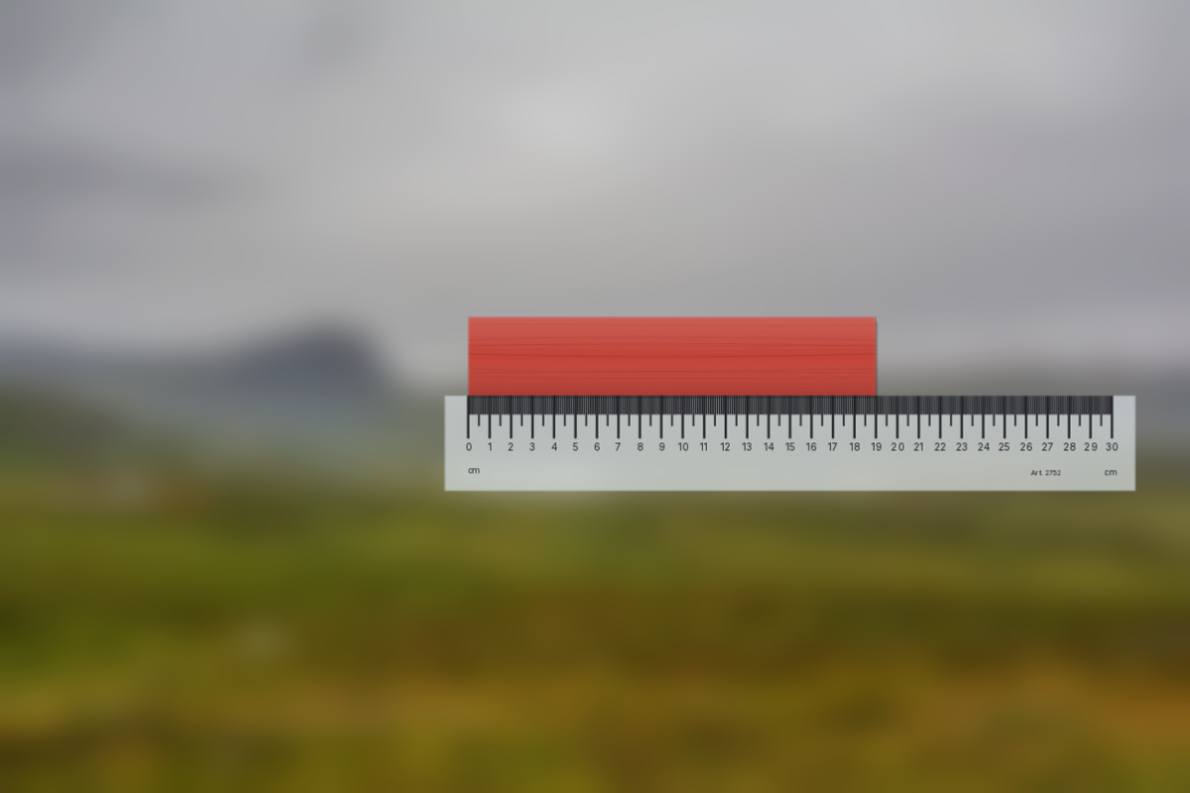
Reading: 19,cm
